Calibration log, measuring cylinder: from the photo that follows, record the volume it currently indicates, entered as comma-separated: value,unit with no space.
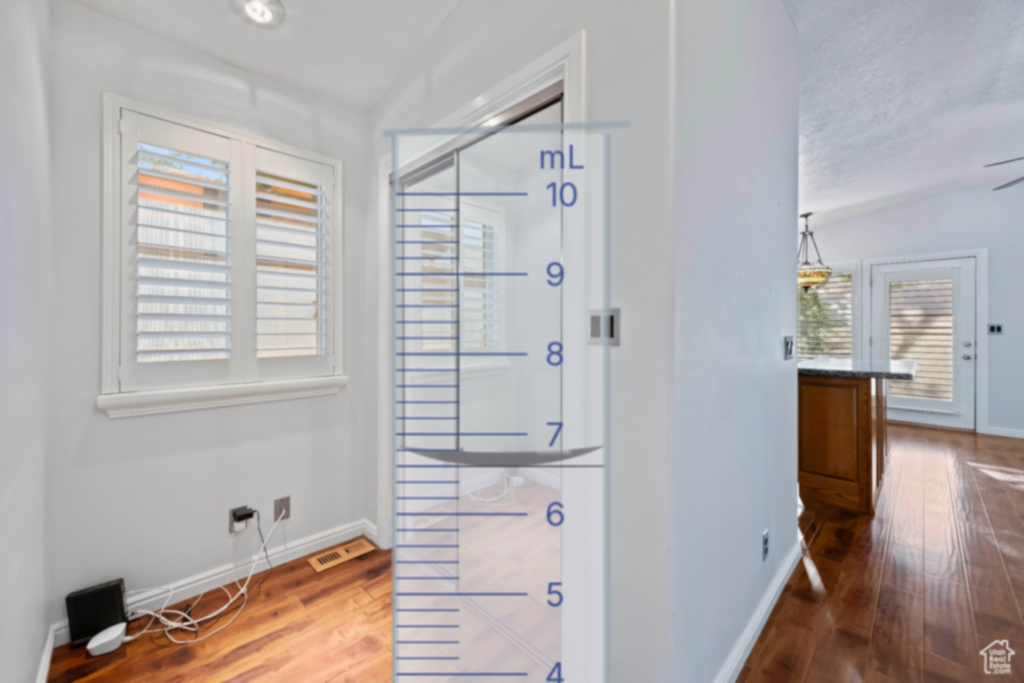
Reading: 6.6,mL
